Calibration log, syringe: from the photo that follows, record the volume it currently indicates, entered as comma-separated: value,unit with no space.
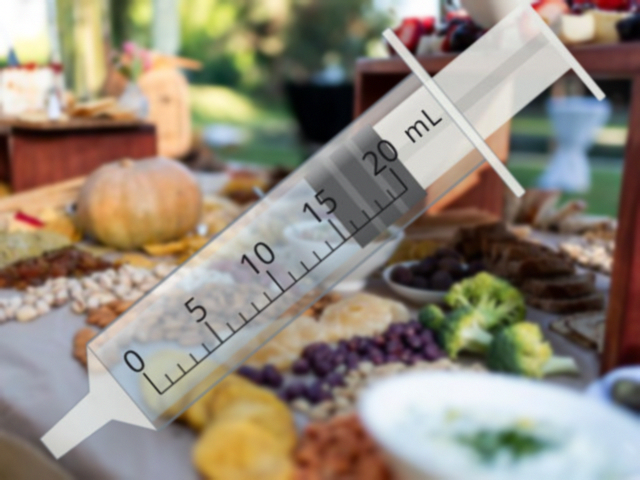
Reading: 15.5,mL
